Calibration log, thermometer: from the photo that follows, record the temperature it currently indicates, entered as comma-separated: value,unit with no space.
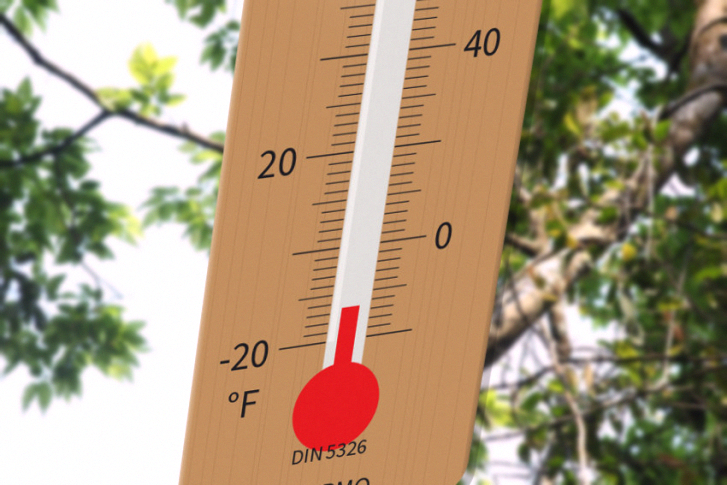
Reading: -13,°F
